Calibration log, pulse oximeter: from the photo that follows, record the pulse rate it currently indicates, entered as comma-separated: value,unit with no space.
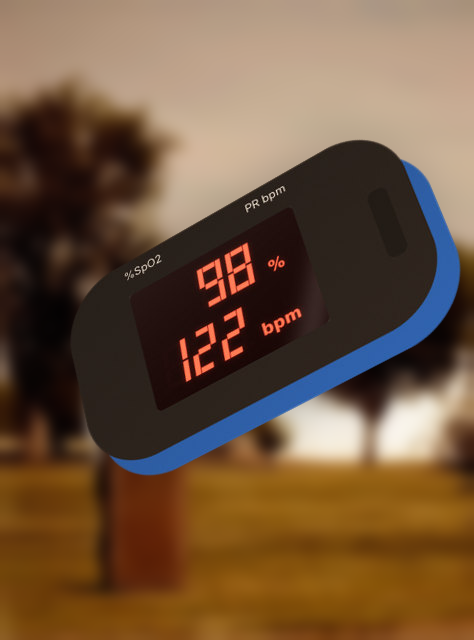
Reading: 122,bpm
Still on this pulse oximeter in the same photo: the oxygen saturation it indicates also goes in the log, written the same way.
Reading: 98,%
